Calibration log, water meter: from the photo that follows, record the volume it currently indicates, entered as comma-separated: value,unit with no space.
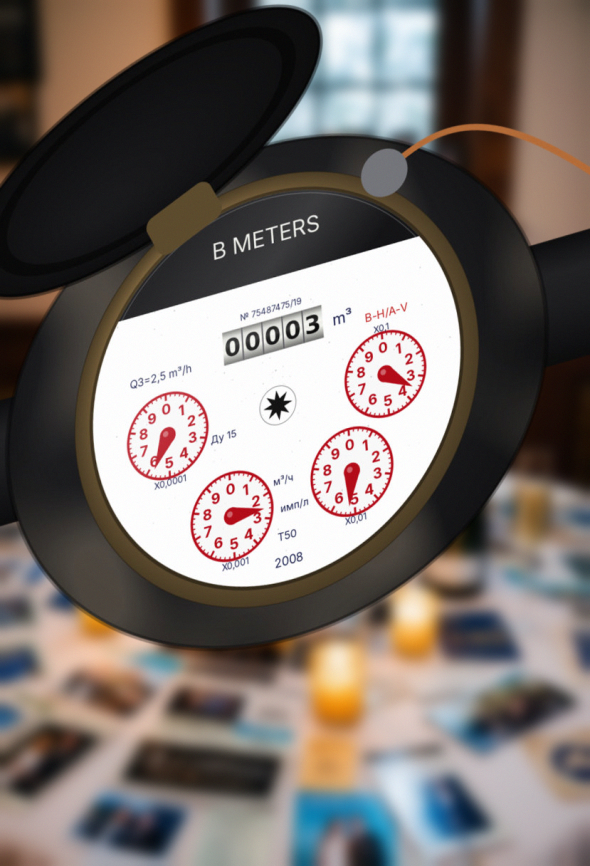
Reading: 3.3525,m³
